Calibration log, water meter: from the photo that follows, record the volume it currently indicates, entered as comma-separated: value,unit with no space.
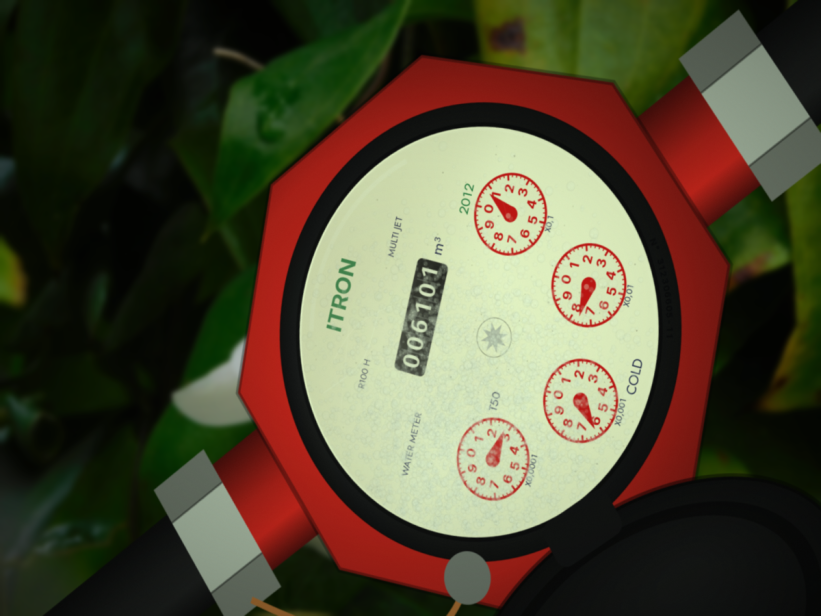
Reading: 6101.0762,m³
